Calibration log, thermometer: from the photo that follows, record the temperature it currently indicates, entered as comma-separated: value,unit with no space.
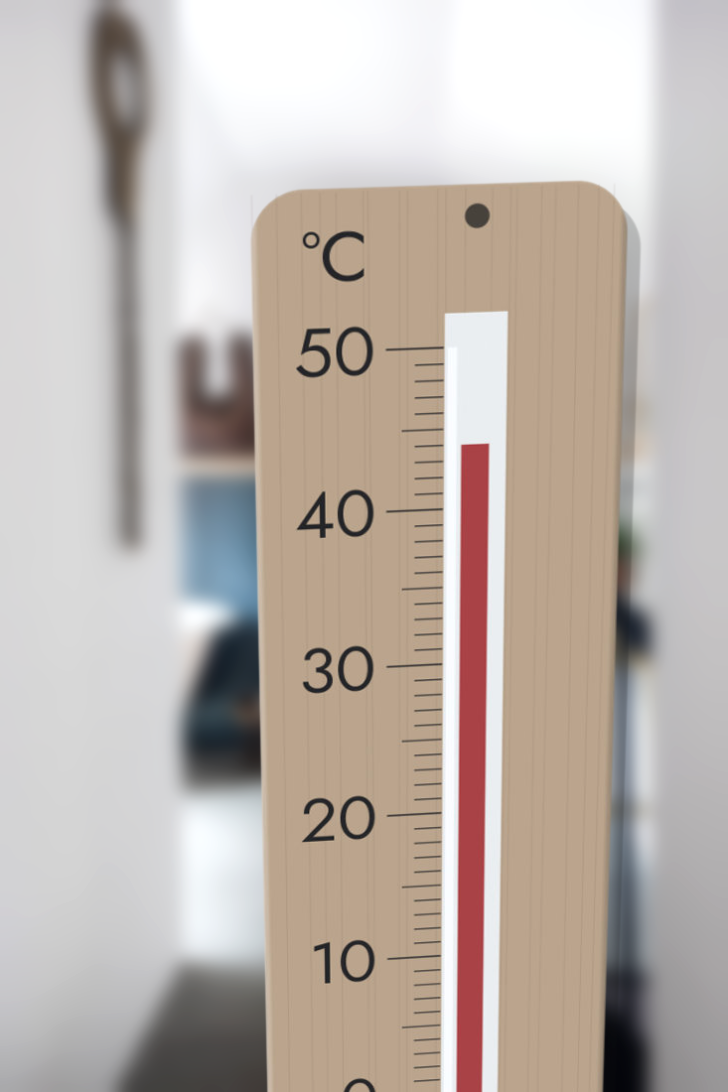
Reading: 44,°C
